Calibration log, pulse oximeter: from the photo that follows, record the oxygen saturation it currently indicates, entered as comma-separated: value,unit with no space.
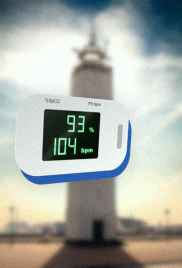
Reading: 93,%
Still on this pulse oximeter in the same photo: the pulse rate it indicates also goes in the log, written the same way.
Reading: 104,bpm
